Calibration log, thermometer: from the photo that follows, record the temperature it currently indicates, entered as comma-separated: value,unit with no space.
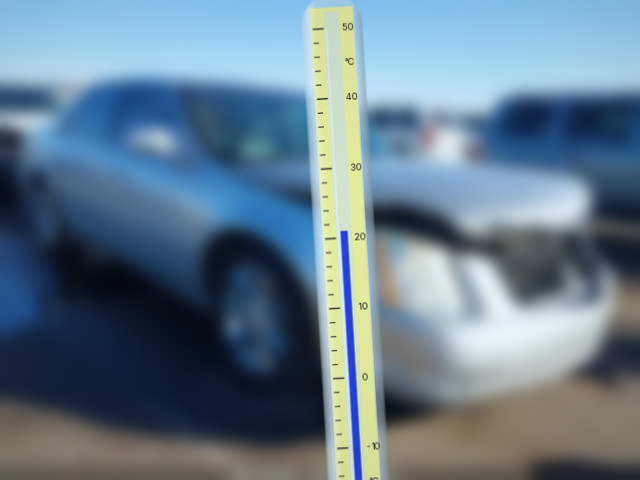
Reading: 21,°C
